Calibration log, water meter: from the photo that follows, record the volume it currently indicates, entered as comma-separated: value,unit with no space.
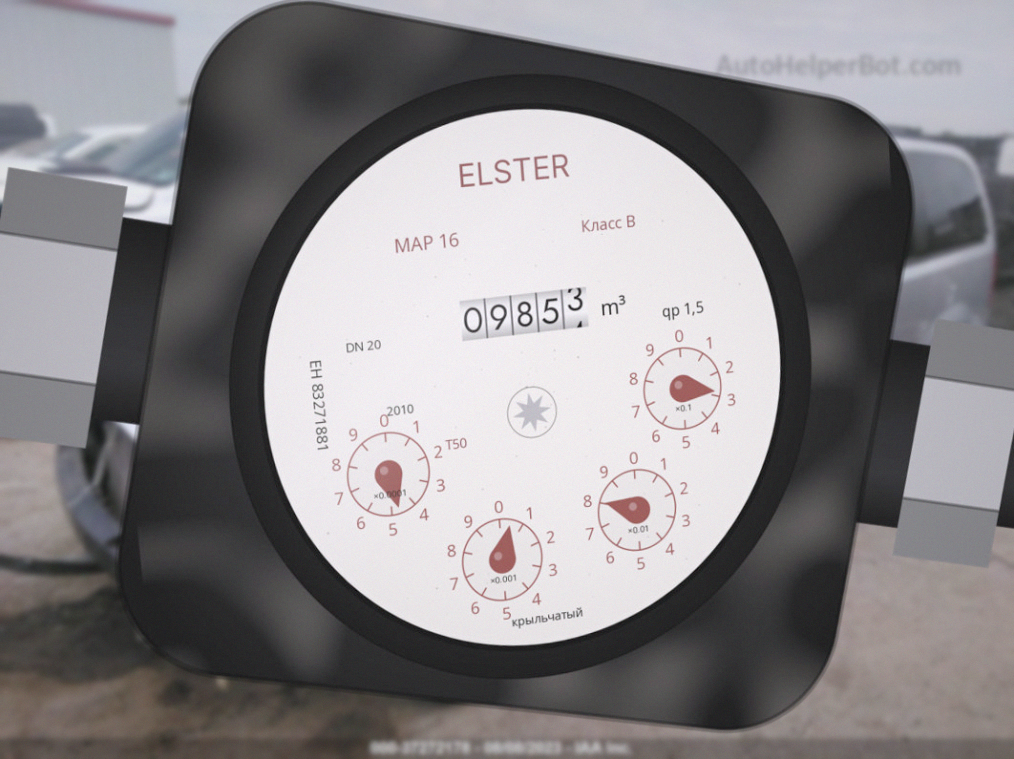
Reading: 9853.2804,m³
